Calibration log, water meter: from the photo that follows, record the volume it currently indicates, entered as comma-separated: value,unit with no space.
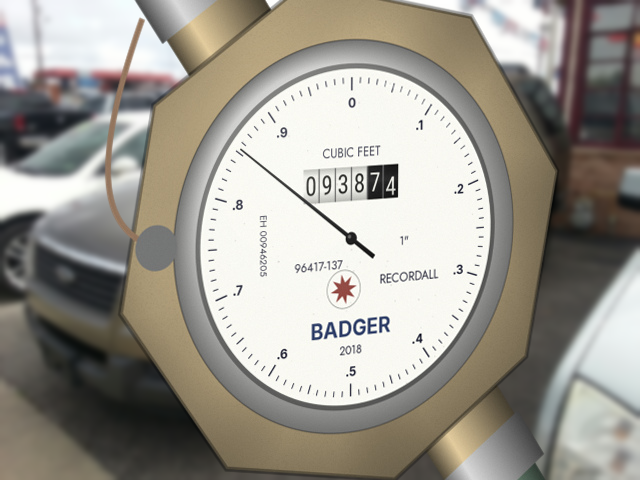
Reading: 93873.85,ft³
